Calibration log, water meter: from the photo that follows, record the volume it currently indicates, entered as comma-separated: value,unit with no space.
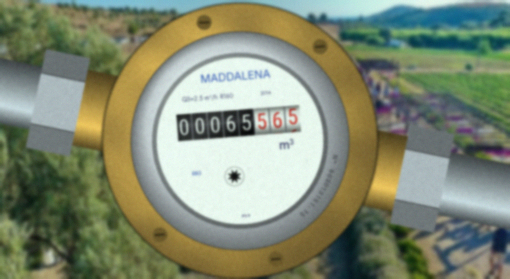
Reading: 65.565,m³
